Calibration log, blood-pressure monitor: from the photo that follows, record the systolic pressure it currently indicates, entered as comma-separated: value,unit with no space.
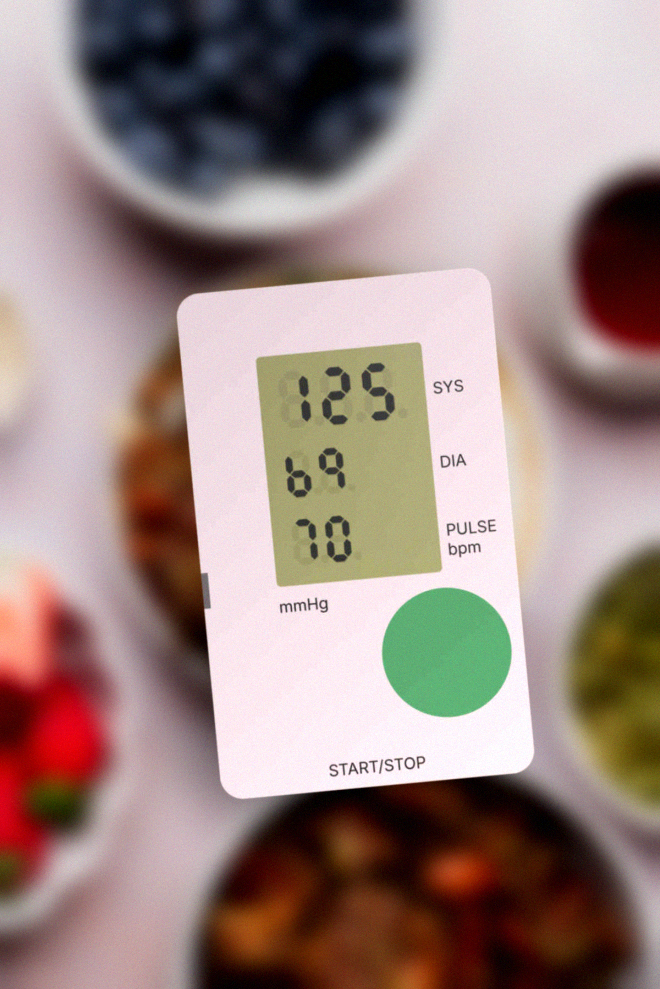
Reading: 125,mmHg
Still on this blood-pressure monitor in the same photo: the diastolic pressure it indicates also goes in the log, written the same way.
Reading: 69,mmHg
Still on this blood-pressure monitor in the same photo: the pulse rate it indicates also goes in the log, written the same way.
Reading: 70,bpm
